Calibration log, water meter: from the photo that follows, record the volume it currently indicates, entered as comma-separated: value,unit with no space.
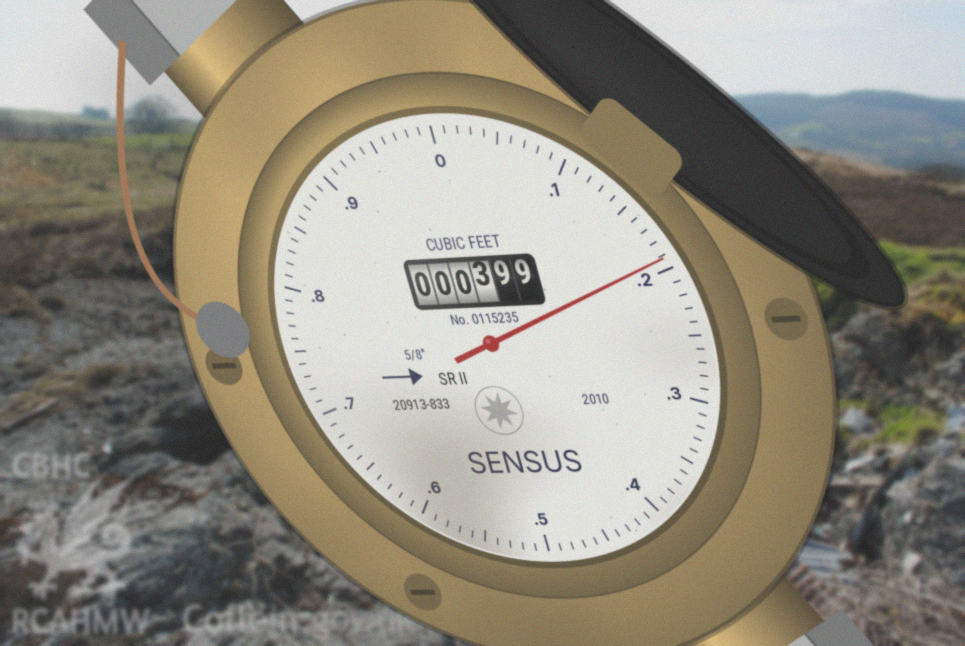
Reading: 399.19,ft³
